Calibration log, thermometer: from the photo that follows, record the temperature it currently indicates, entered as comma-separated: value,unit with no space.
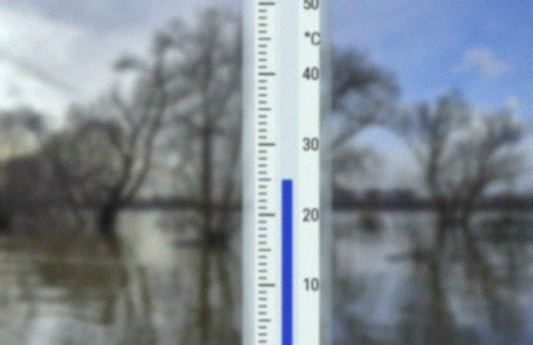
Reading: 25,°C
